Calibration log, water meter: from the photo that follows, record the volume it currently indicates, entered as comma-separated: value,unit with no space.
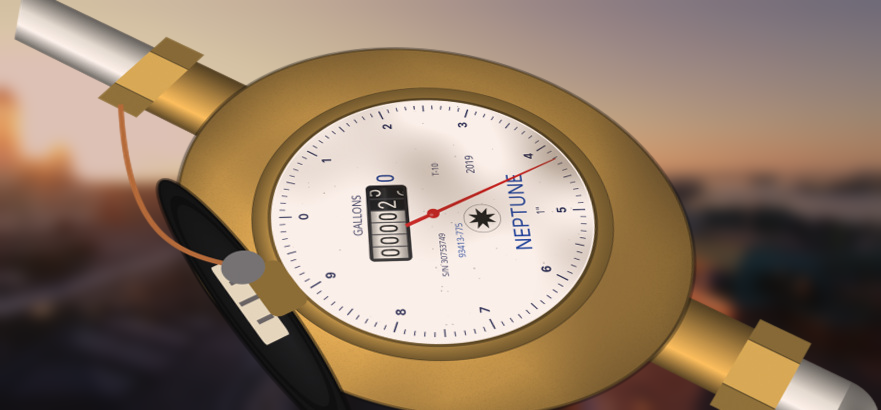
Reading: 254.2,gal
